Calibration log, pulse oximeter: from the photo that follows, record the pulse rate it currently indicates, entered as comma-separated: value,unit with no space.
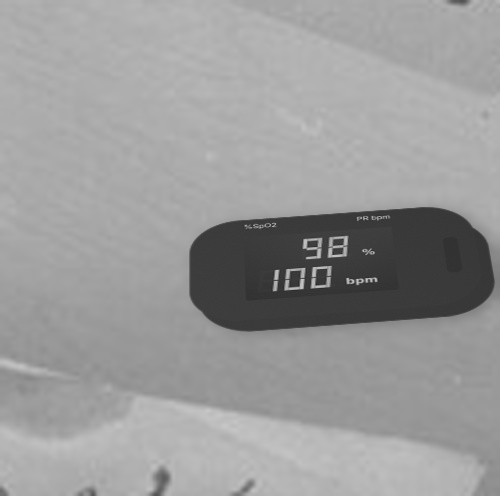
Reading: 100,bpm
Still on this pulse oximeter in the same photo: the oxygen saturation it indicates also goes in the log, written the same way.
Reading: 98,%
